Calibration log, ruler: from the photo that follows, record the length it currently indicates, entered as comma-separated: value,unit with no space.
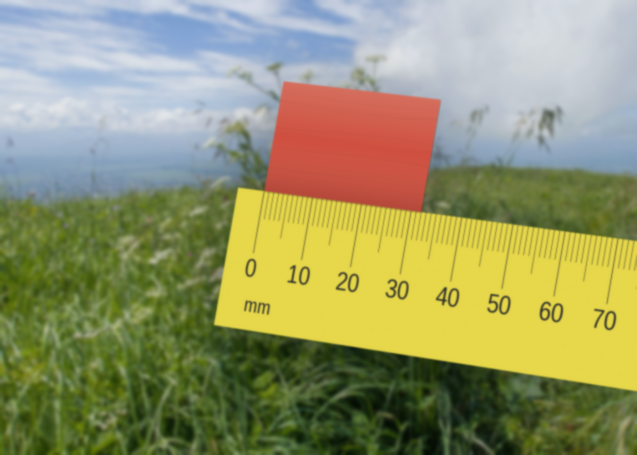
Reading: 32,mm
